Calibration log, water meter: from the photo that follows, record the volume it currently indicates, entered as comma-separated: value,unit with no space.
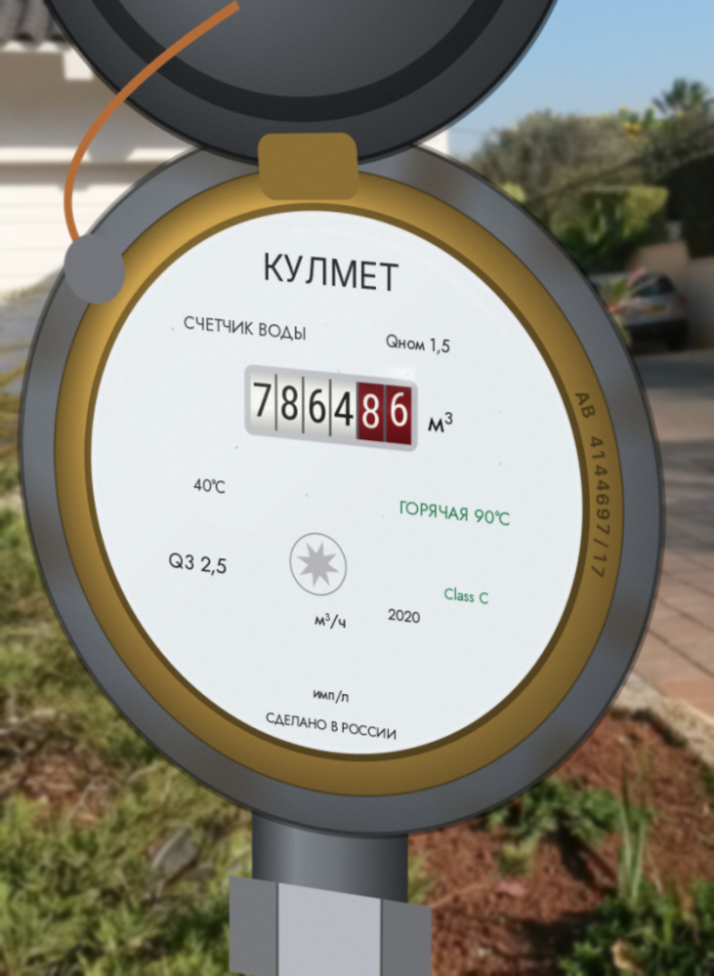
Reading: 7864.86,m³
